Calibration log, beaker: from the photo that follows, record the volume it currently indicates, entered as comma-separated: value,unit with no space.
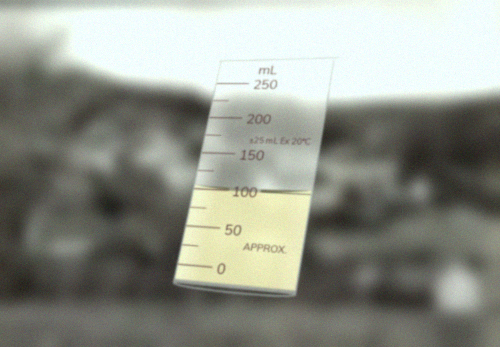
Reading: 100,mL
